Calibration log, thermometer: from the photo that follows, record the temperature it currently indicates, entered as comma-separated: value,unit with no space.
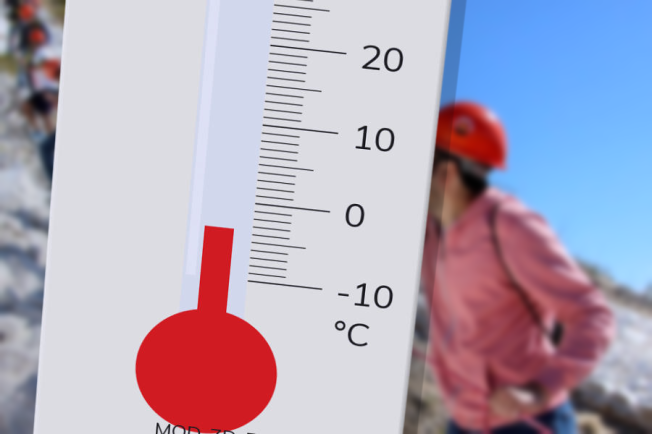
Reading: -3.5,°C
